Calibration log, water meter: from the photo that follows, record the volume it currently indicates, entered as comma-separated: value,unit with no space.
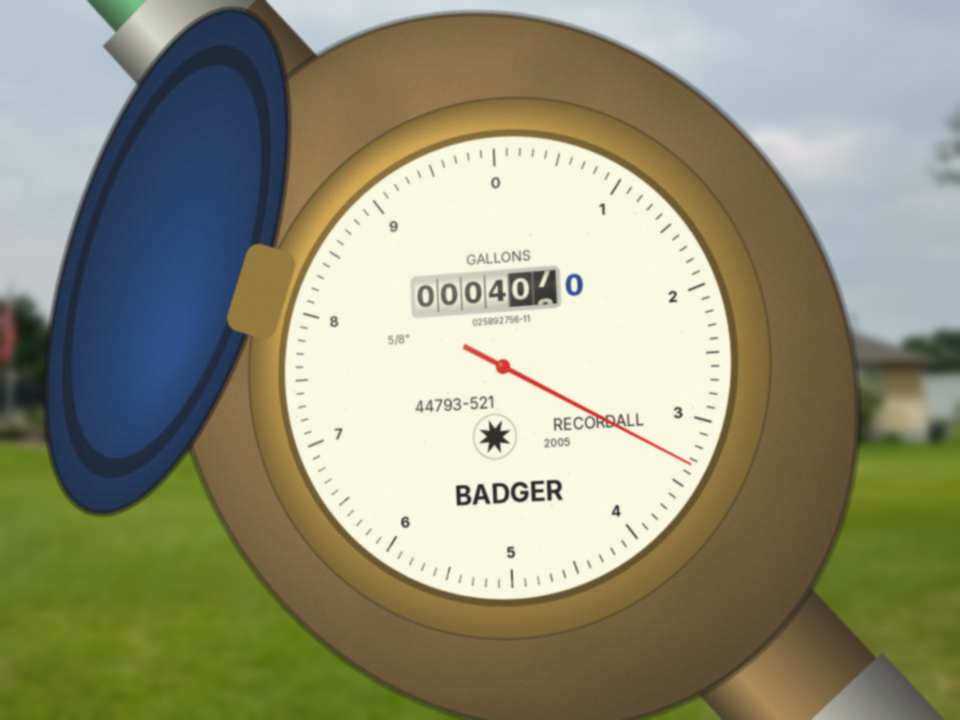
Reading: 4073.3,gal
